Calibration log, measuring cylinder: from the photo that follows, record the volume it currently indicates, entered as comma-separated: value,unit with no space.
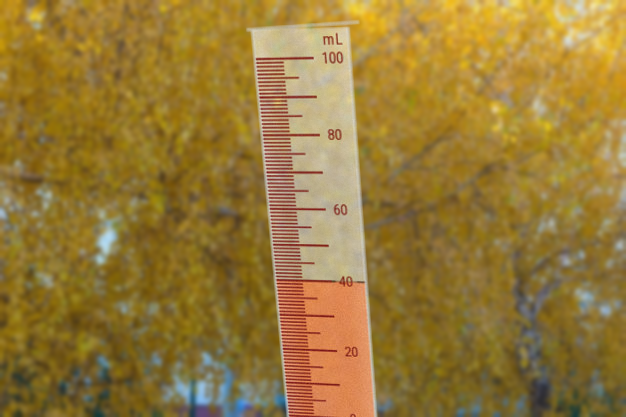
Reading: 40,mL
